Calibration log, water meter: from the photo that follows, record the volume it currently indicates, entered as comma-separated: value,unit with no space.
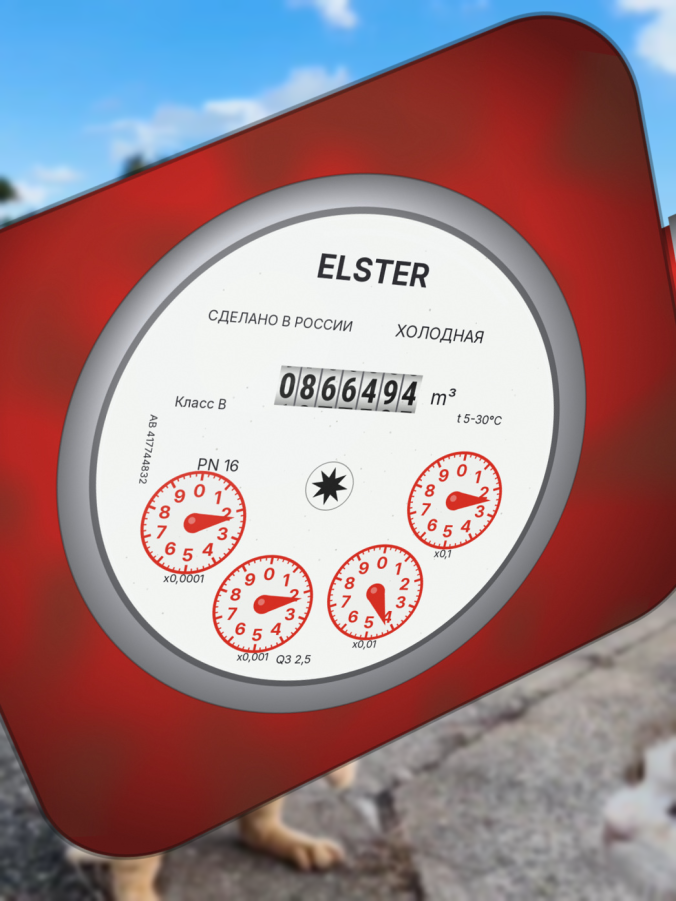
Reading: 866494.2422,m³
